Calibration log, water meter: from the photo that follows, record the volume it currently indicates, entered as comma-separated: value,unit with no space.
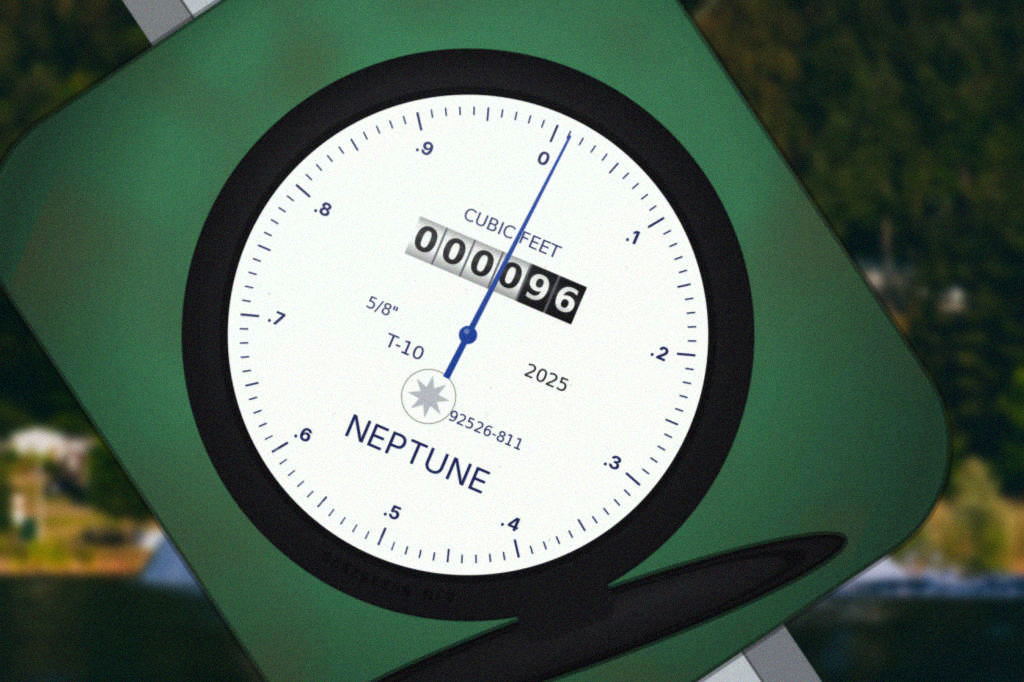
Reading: 96.01,ft³
